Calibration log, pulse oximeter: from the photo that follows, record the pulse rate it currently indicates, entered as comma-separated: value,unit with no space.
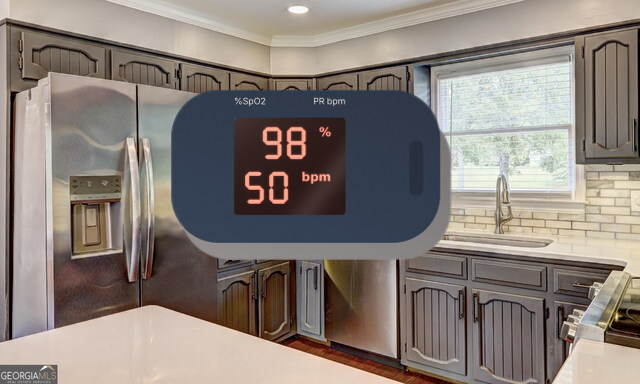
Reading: 50,bpm
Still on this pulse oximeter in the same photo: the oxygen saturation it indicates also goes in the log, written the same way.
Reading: 98,%
